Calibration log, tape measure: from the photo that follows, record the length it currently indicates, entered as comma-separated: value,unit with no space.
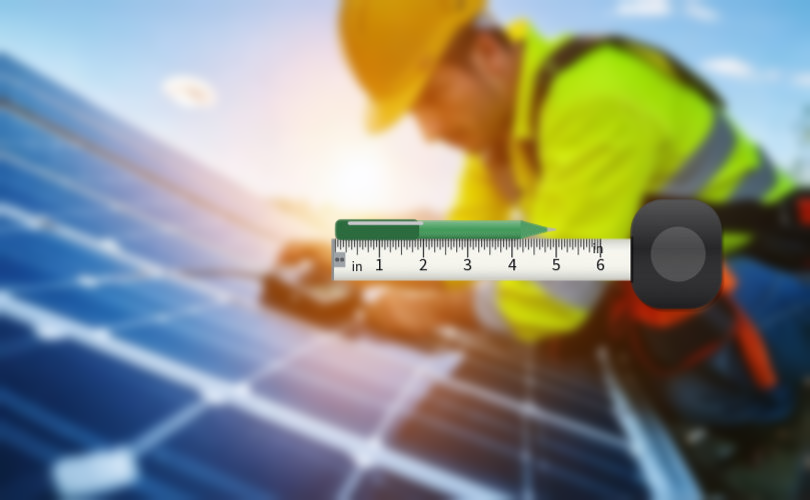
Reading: 5,in
